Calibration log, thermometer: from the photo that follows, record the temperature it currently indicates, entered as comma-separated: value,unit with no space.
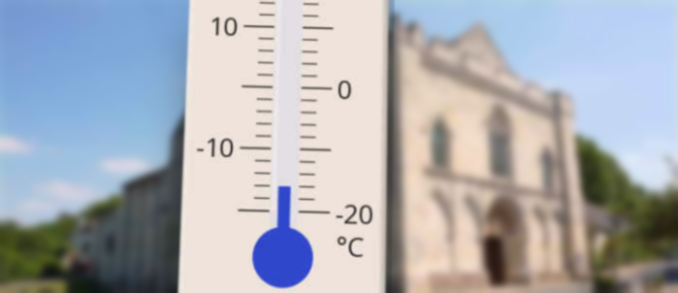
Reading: -16,°C
